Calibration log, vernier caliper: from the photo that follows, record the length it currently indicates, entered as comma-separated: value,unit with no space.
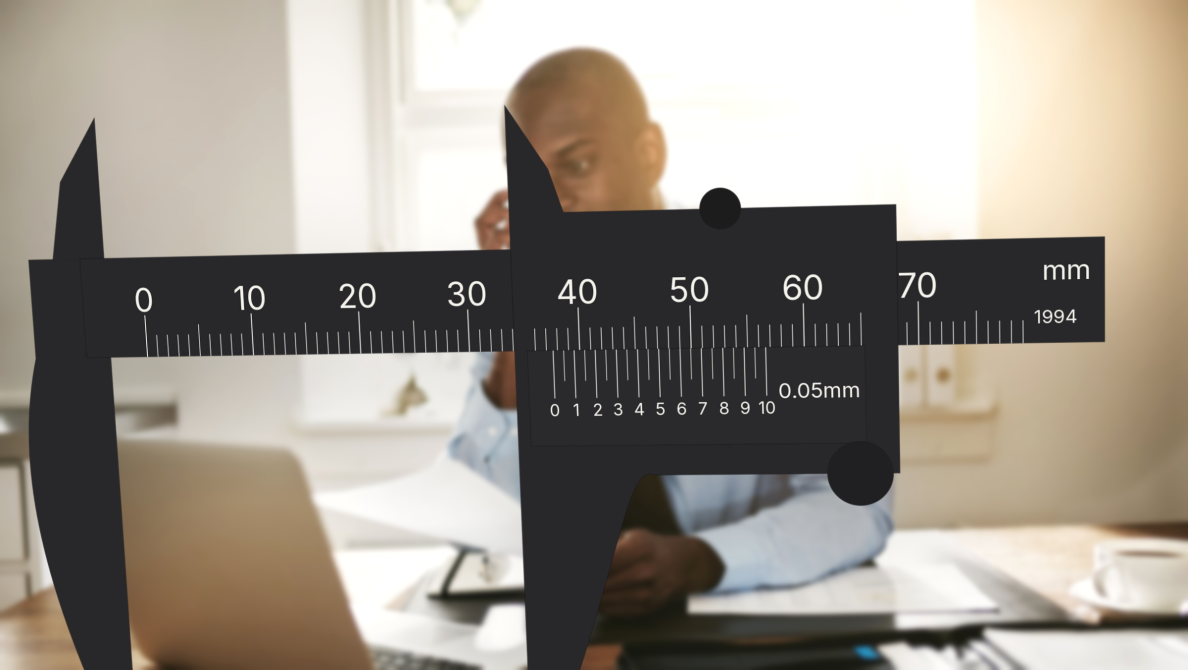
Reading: 37.6,mm
